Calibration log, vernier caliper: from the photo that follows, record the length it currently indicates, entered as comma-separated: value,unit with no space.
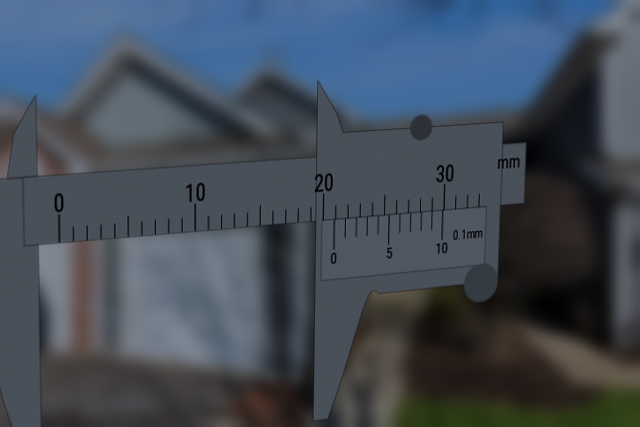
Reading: 20.9,mm
